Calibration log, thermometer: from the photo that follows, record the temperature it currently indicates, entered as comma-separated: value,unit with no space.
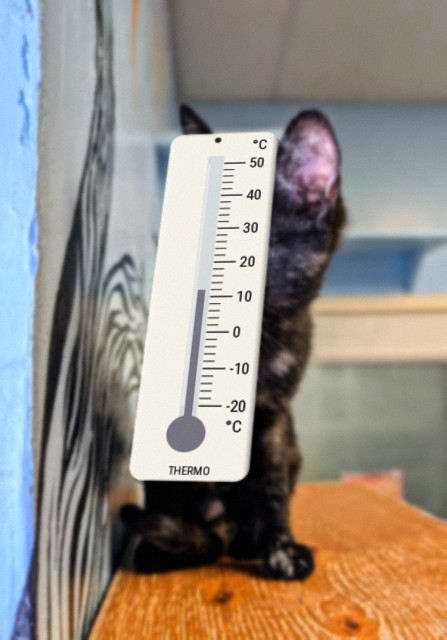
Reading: 12,°C
